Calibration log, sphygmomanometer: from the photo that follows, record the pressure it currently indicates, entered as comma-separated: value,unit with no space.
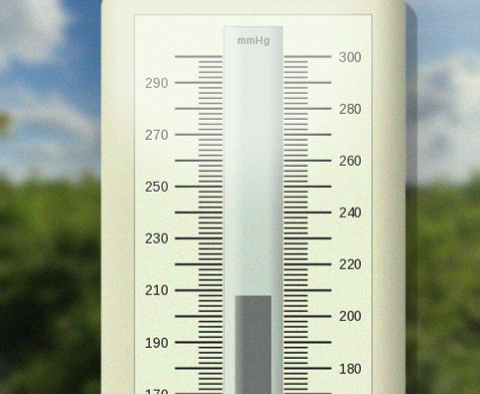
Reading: 208,mmHg
